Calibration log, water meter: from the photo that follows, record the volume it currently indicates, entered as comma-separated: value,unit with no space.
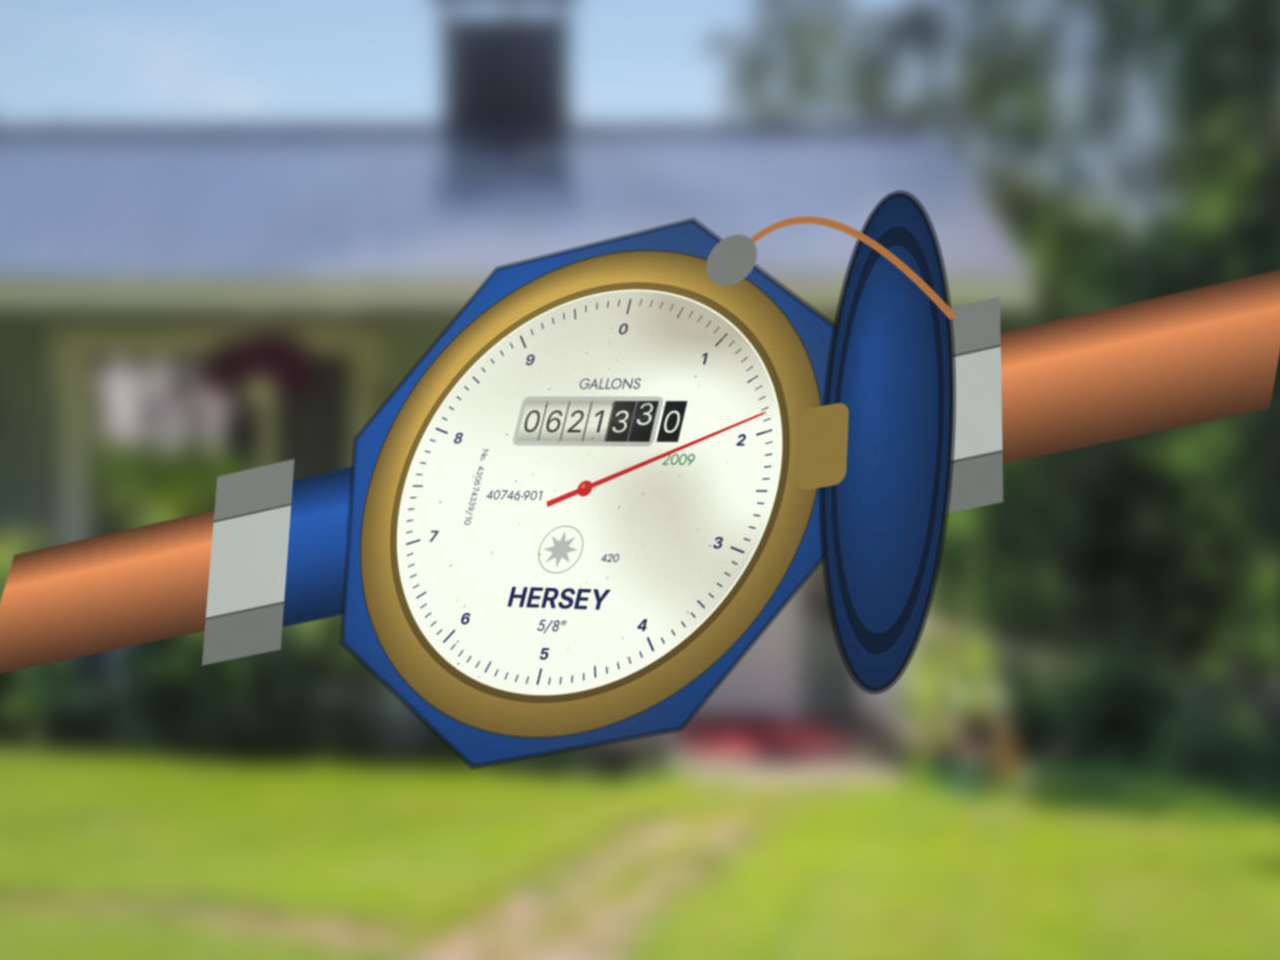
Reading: 621331.8,gal
